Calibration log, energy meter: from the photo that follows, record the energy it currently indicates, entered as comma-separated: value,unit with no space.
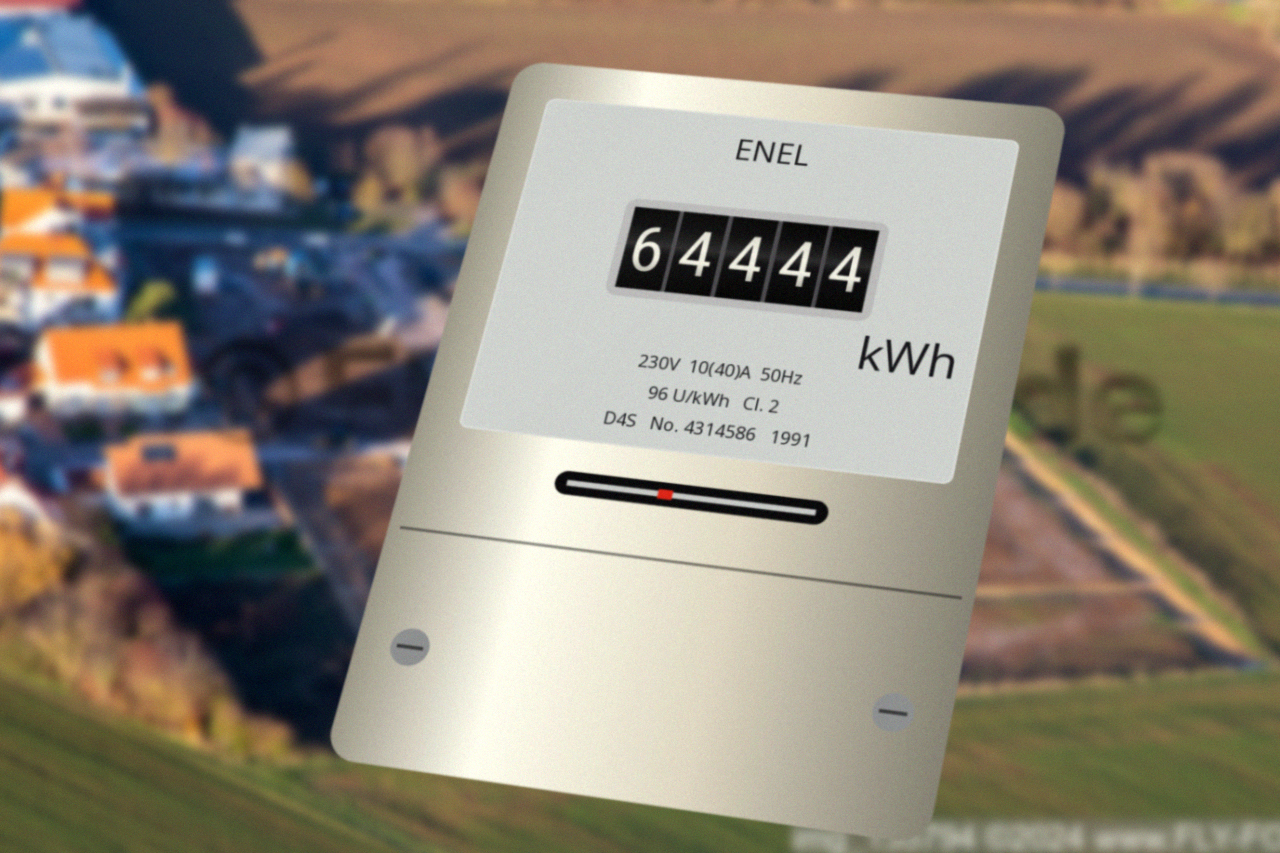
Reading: 64444,kWh
